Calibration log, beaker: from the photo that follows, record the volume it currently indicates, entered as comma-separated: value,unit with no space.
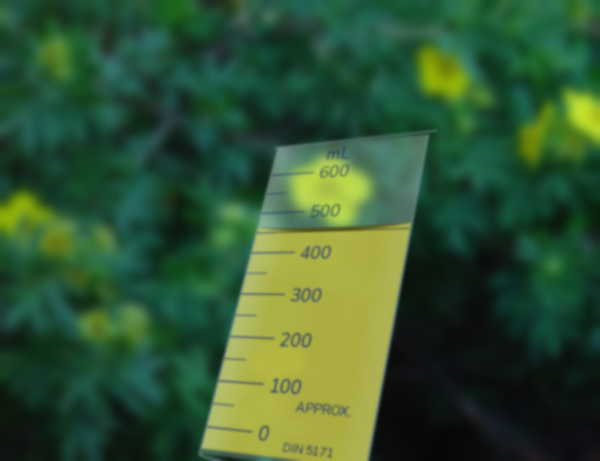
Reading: 450,mL
